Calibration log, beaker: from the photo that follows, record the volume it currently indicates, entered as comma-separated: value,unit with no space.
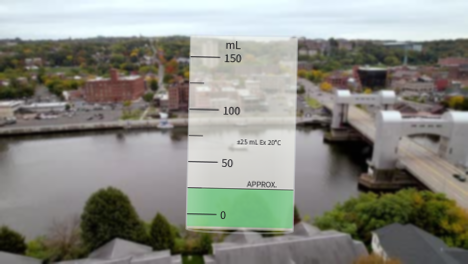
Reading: 25,mL
